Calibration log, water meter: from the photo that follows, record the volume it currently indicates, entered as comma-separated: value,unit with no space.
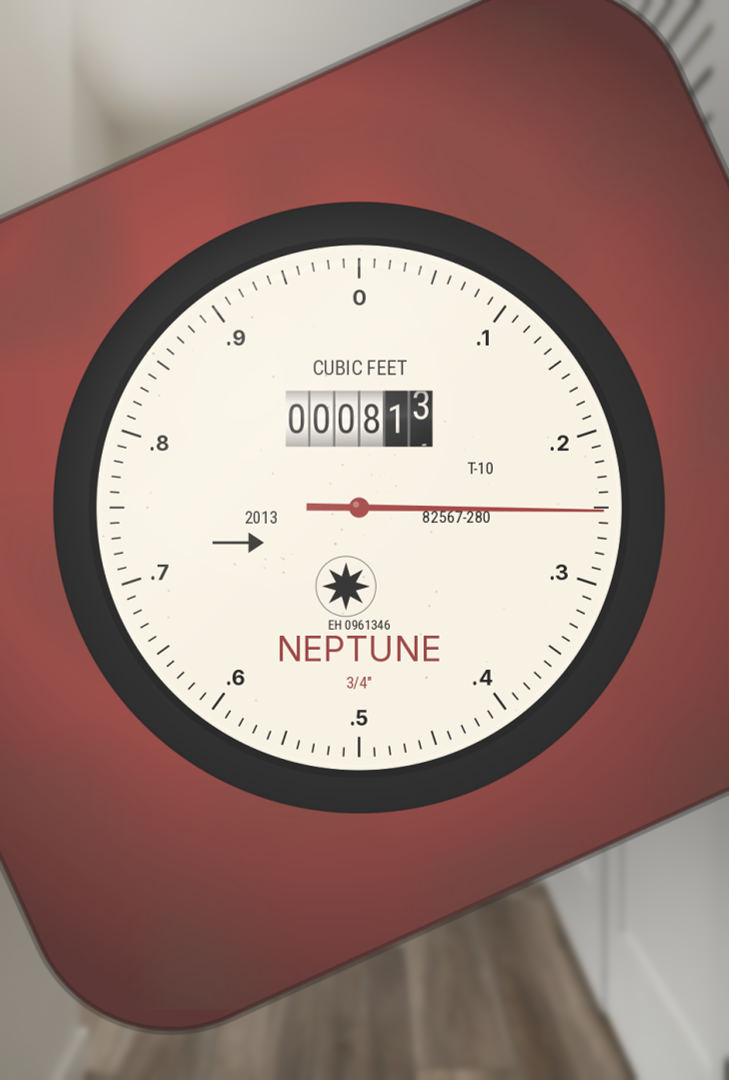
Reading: 813.25,ft³
